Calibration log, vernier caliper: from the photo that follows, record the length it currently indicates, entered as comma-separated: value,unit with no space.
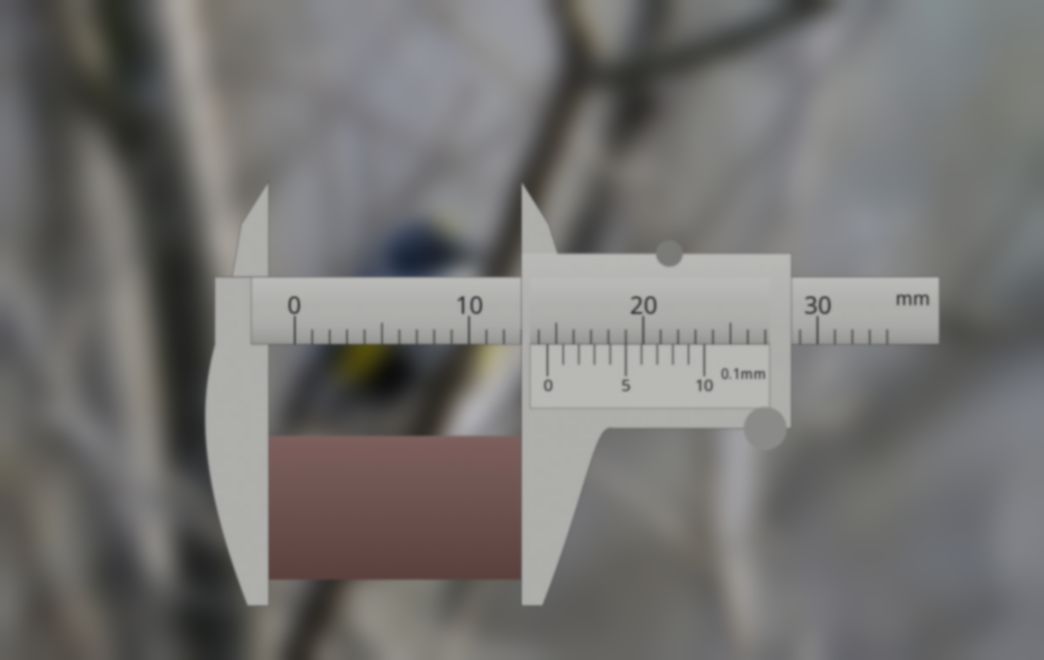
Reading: 14.5,mm
